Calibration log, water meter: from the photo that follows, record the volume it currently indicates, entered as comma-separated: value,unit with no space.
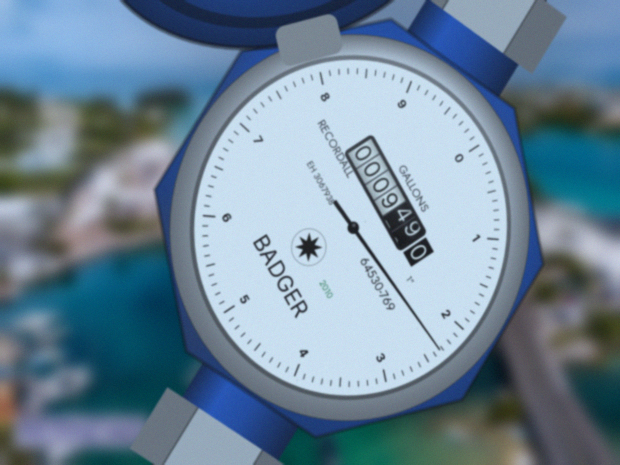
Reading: 9492.3,gal
